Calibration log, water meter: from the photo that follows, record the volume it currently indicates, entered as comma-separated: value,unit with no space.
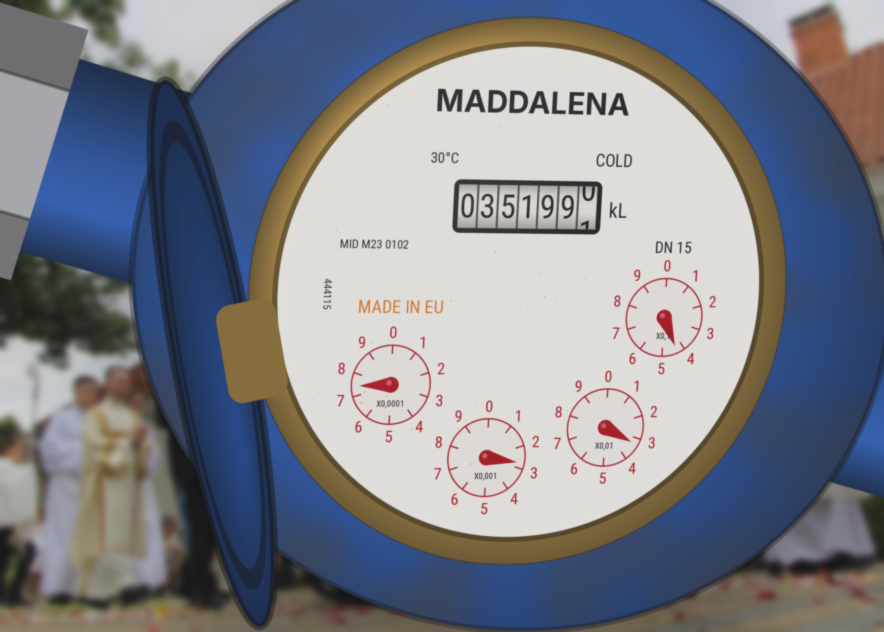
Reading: 351990.4327,kL
